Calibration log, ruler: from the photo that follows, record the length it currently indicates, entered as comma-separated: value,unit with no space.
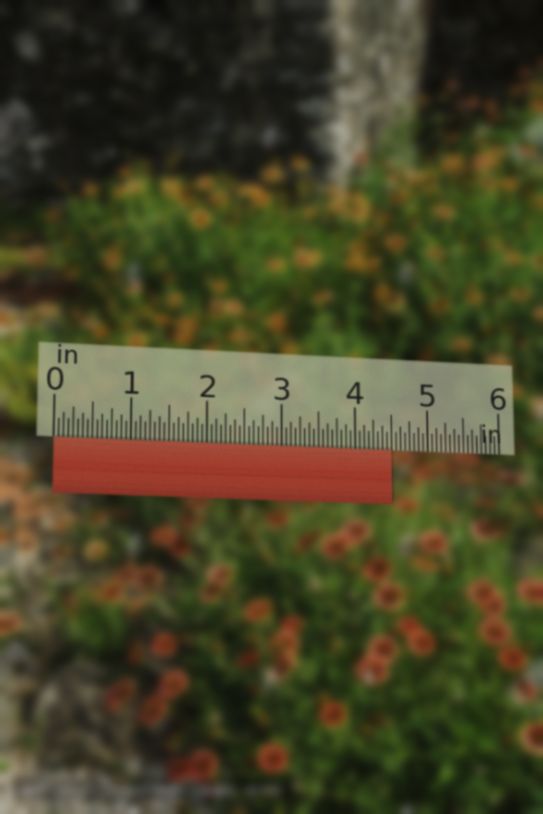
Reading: 4.5,in
